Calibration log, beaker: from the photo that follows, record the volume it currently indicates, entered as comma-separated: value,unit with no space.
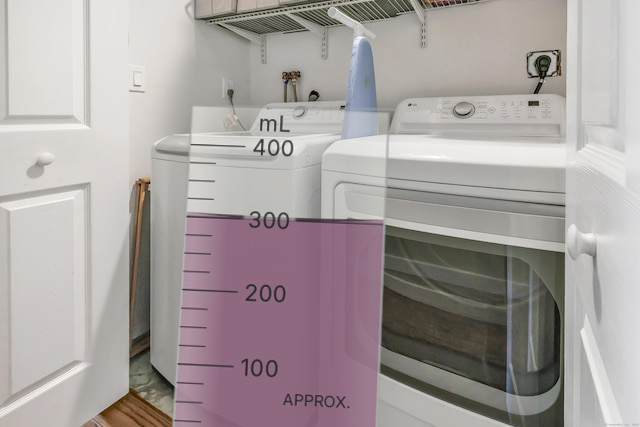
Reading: 300,mL
